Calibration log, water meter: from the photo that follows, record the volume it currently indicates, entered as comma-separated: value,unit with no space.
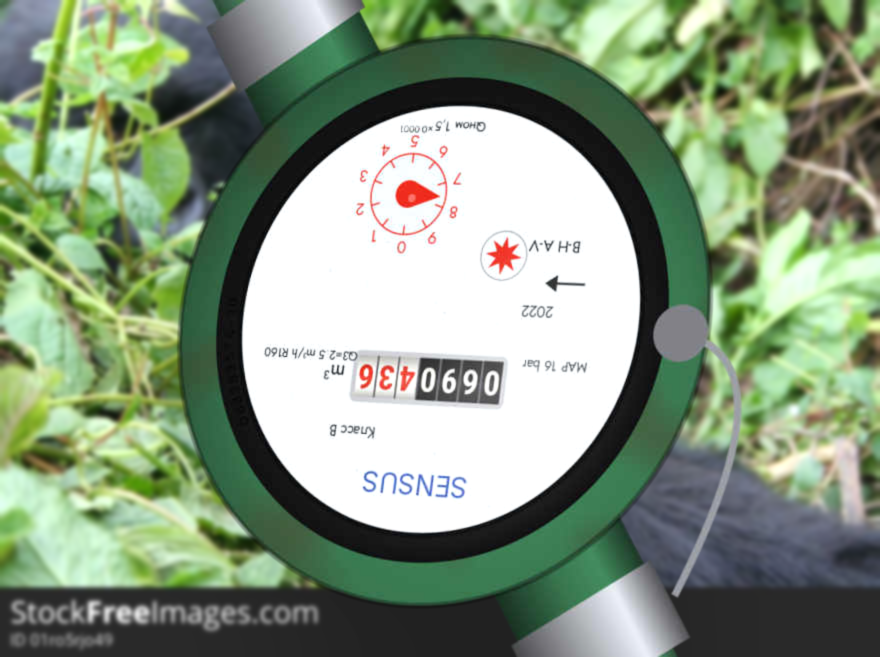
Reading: 690.4367,m³
